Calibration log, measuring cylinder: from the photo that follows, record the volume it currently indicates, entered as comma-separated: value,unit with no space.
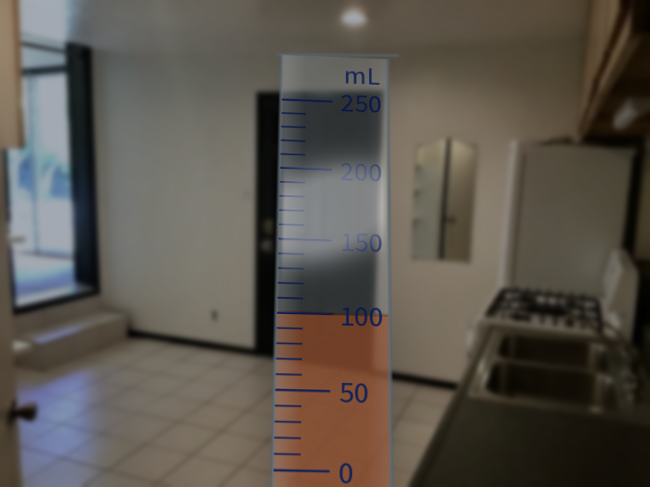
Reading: 100,mL
